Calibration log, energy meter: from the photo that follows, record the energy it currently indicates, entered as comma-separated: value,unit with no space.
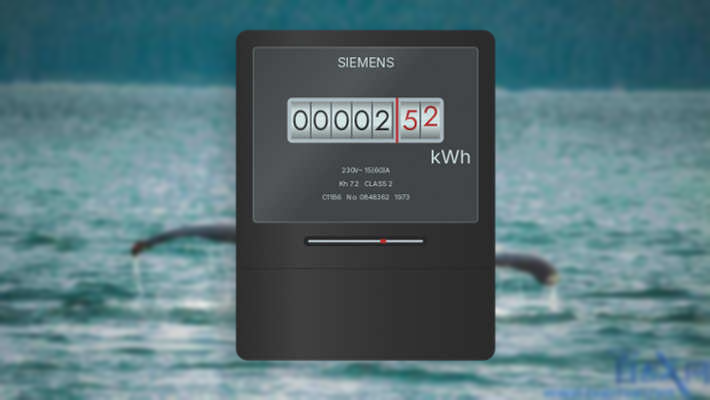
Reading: 2.52,kWh
